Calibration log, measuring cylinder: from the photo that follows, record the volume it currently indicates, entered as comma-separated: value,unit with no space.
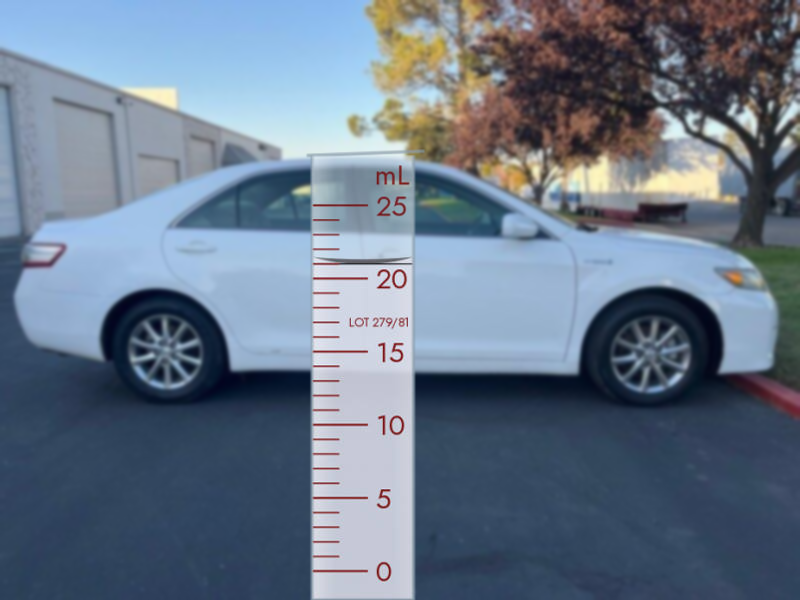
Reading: 21,mL
